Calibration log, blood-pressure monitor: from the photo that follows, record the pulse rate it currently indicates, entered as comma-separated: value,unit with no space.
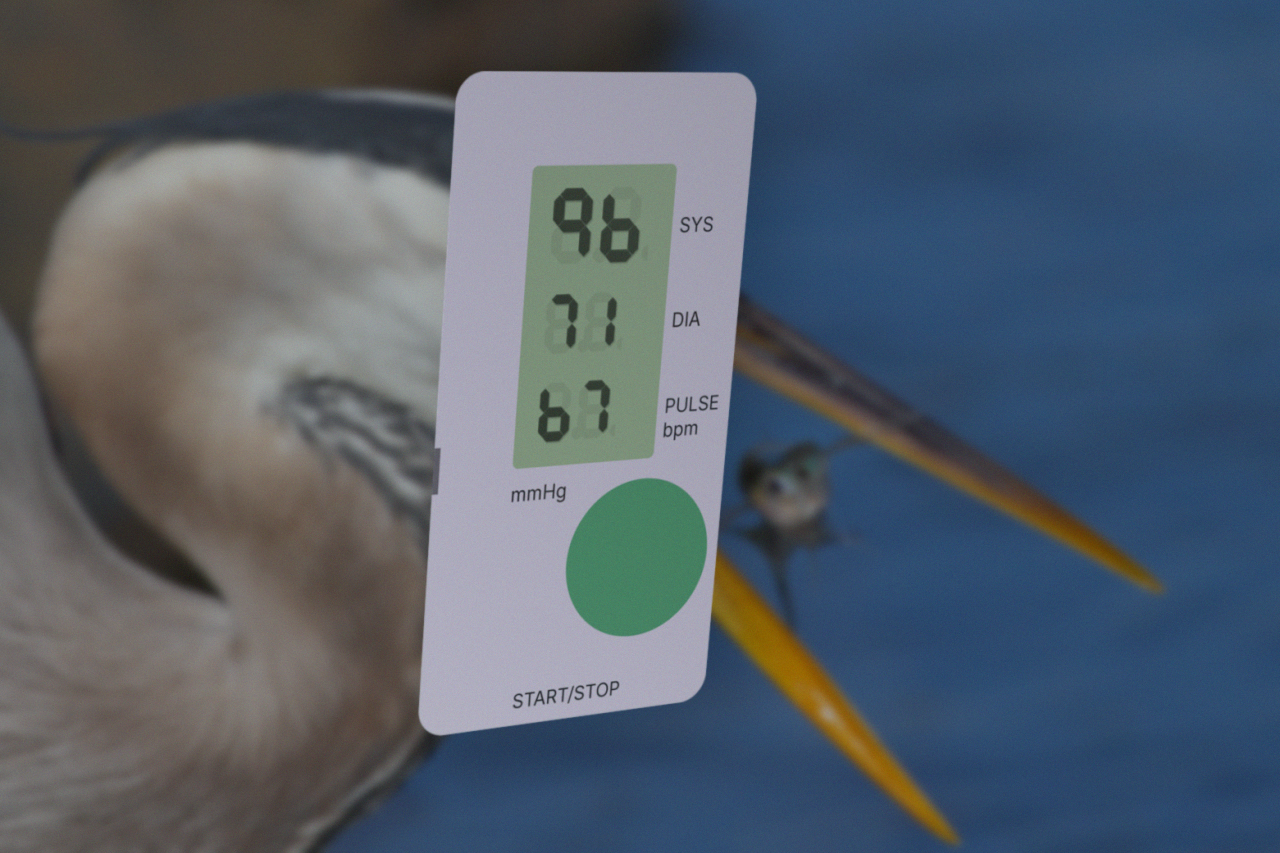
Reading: 67,bpm
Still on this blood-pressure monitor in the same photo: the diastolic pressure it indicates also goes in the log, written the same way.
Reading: 71,mmHg
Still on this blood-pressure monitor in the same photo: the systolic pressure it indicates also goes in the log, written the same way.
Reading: 96,mmHg
